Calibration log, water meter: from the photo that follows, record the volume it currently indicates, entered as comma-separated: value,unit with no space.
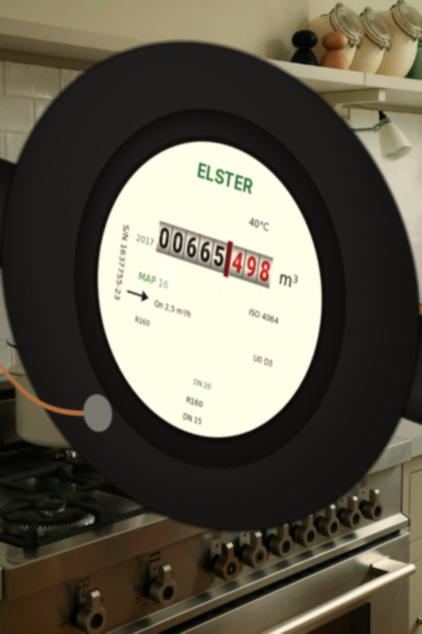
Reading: 665.498,m³
